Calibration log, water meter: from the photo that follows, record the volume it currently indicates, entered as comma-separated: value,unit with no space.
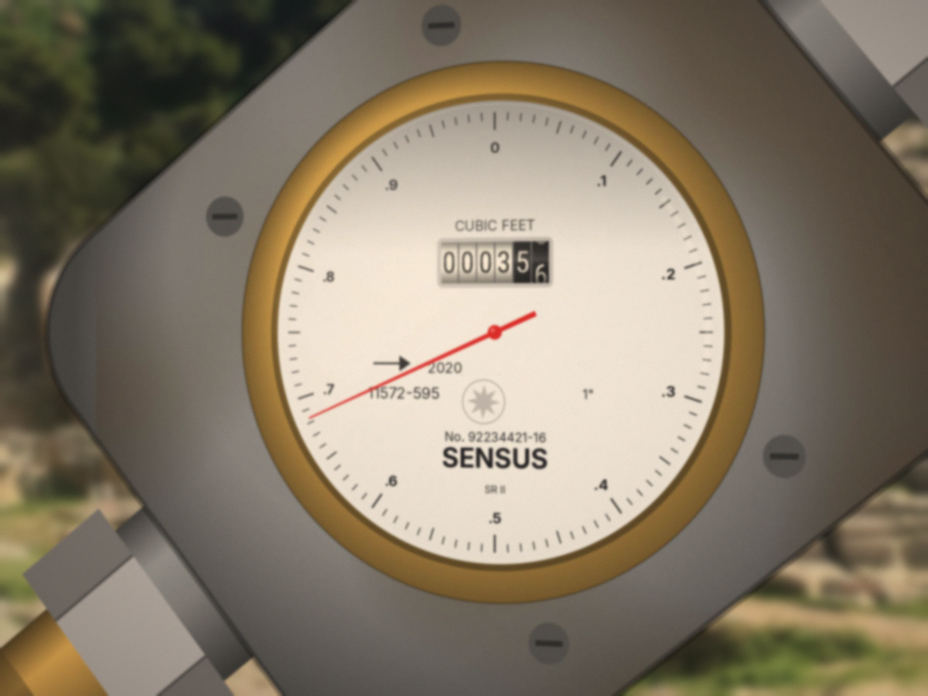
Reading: 355.68,ft³
